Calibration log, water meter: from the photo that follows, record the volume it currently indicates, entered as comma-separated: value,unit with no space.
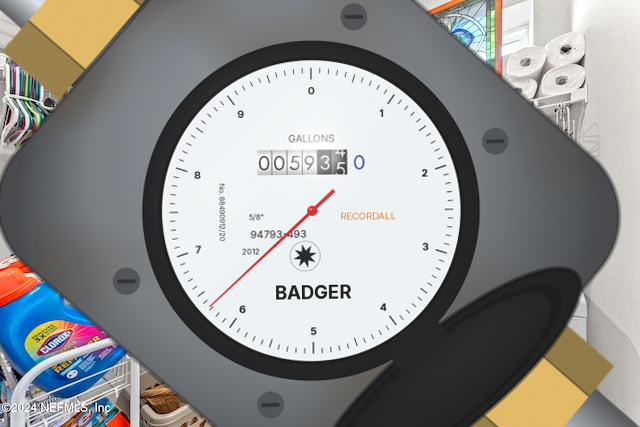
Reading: 59346.3,gal
